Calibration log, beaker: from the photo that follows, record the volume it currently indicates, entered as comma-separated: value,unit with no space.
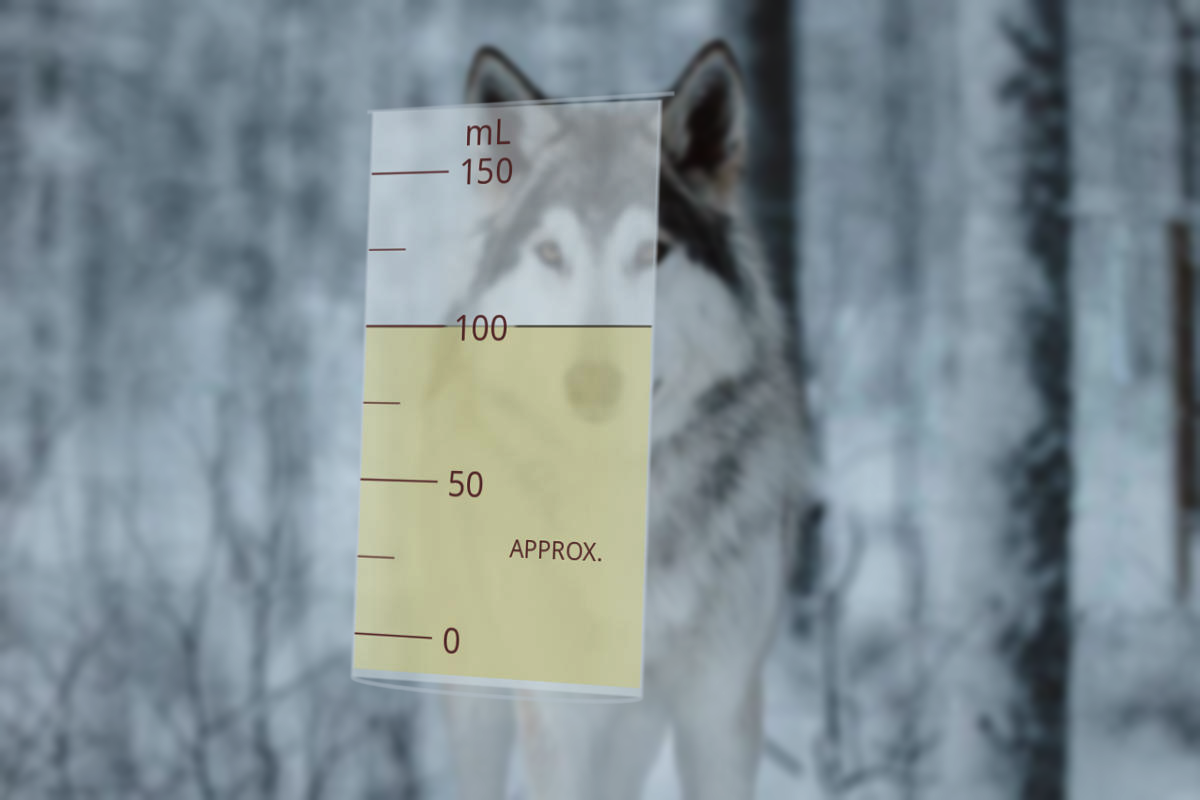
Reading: 100,mL
